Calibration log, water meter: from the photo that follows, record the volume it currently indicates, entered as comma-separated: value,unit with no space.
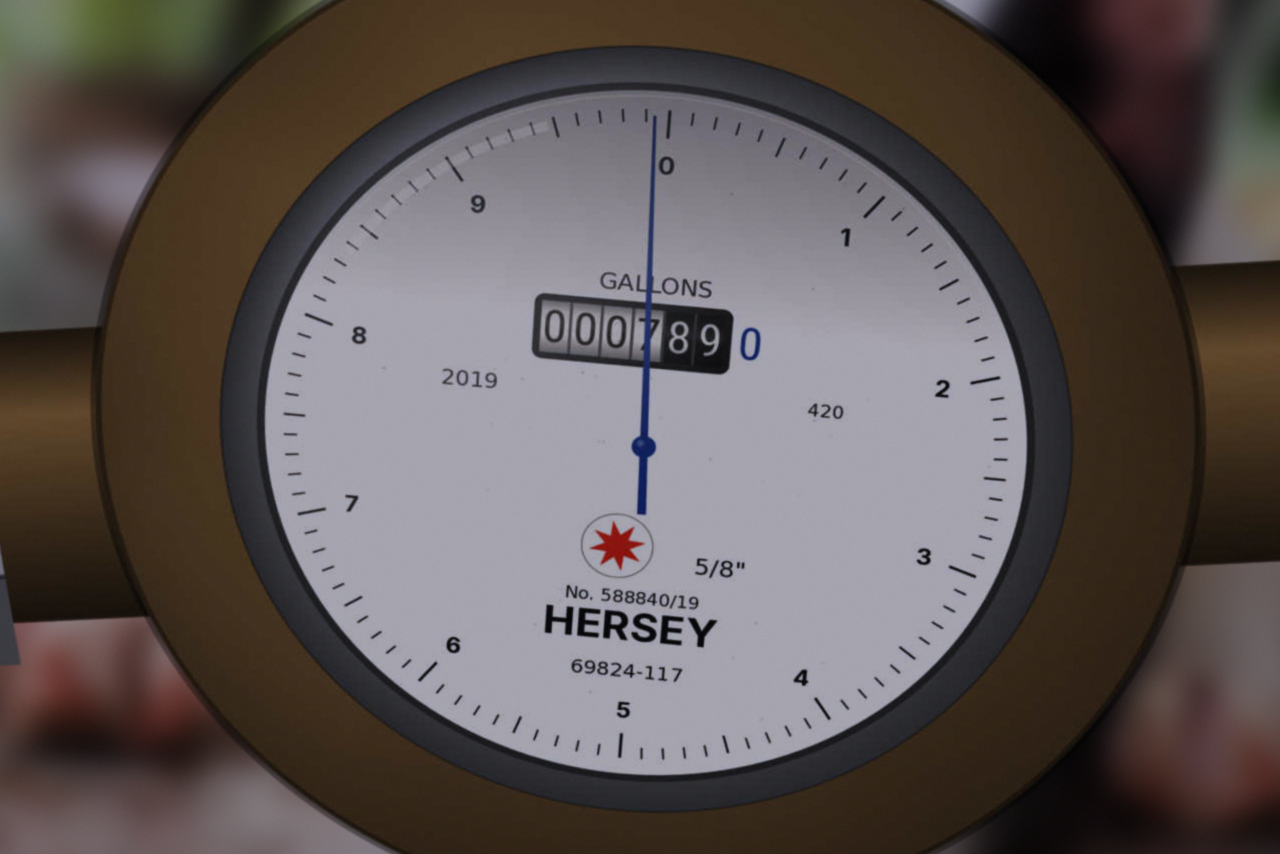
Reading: 7889.9,gal
